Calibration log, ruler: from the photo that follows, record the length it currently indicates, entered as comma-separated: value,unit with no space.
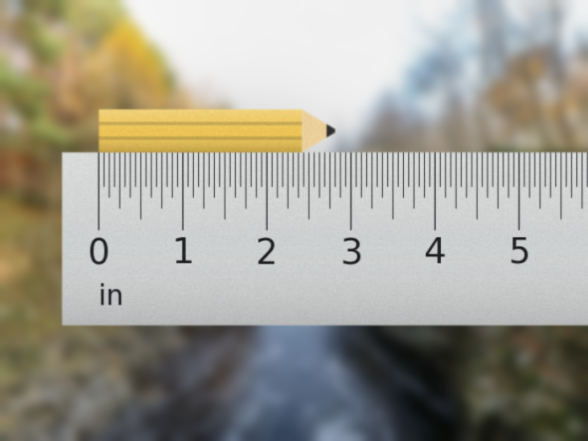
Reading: 2.8125,in
